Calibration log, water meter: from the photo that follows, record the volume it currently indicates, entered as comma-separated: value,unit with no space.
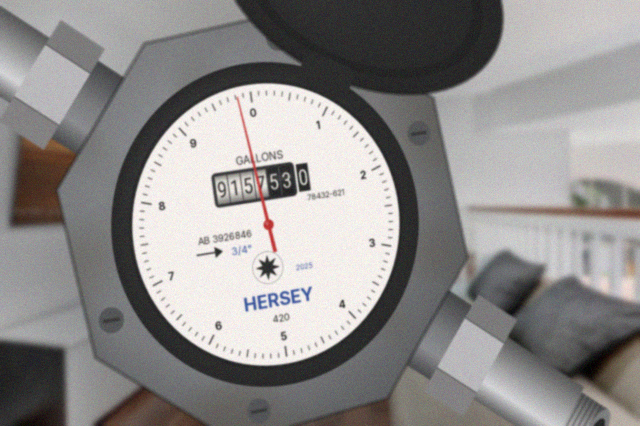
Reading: 9157529.8,gal
